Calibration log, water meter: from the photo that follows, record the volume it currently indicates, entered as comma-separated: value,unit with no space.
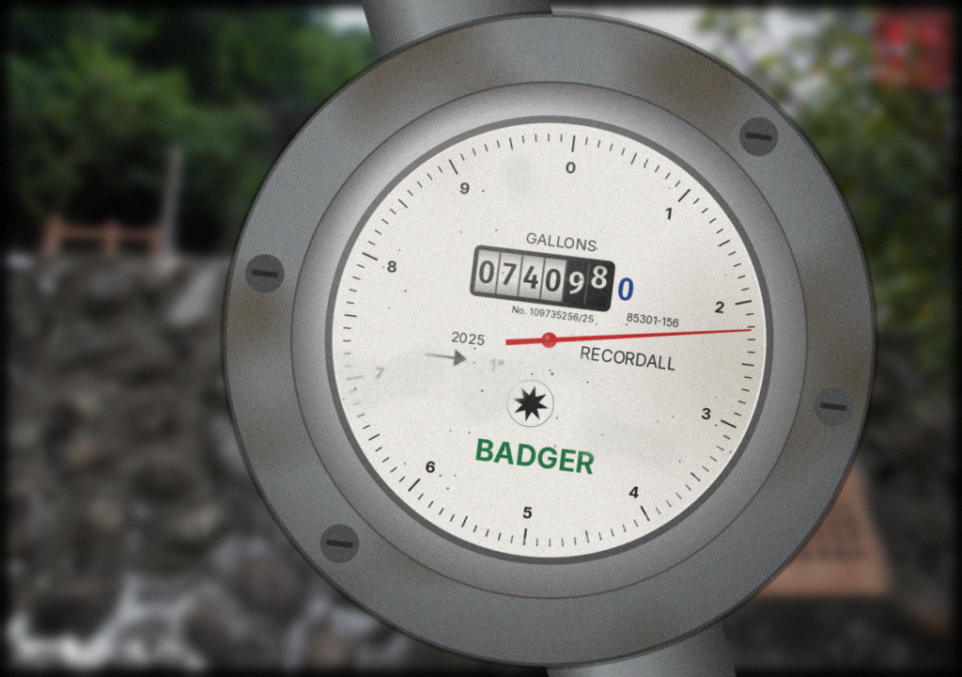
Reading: 740982.2,gal
